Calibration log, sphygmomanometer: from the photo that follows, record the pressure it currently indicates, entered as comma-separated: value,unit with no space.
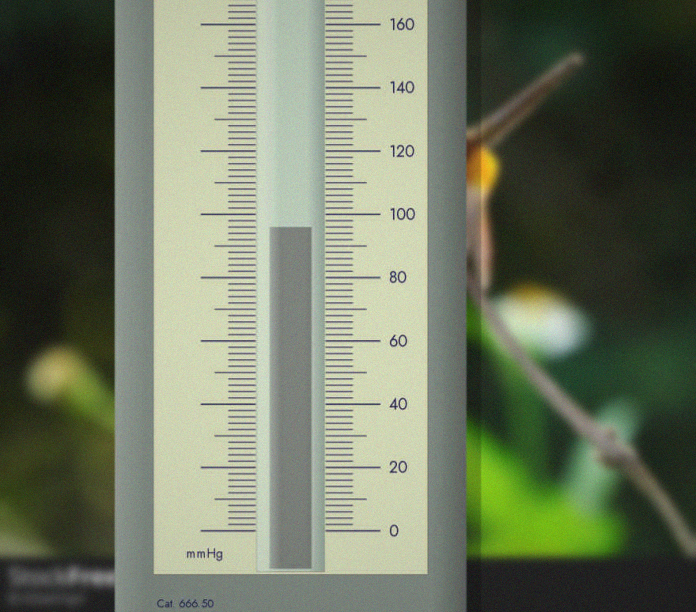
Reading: 96,mmHg
